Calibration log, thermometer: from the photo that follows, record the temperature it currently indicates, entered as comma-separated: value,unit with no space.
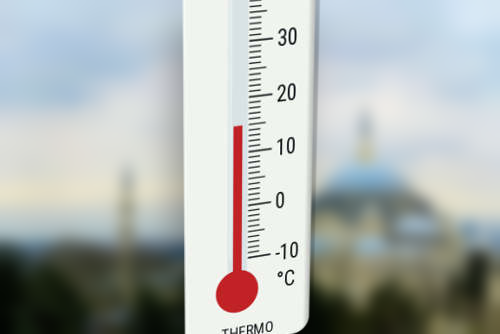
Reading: 15,°C
